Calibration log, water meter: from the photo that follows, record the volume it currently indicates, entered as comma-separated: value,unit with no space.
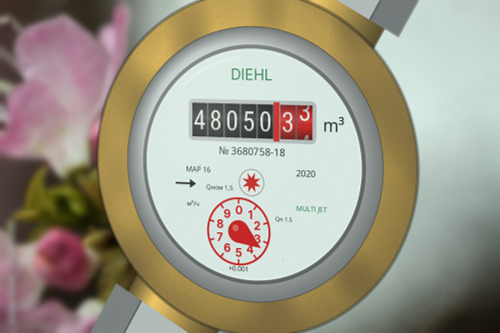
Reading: 48050.333,m³
